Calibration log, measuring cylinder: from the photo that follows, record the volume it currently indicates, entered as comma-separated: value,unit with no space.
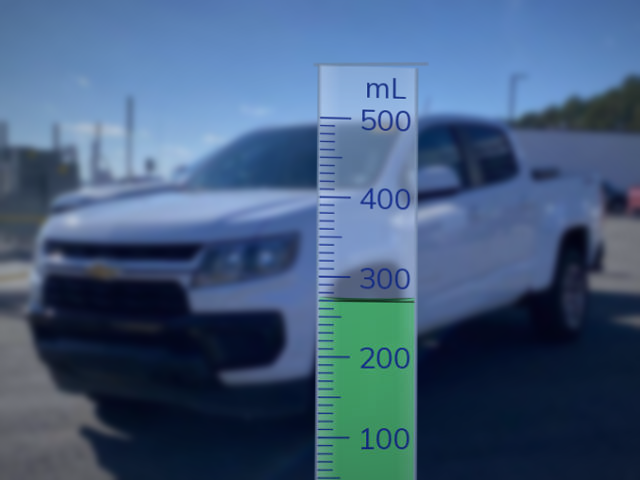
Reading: 270,mL
